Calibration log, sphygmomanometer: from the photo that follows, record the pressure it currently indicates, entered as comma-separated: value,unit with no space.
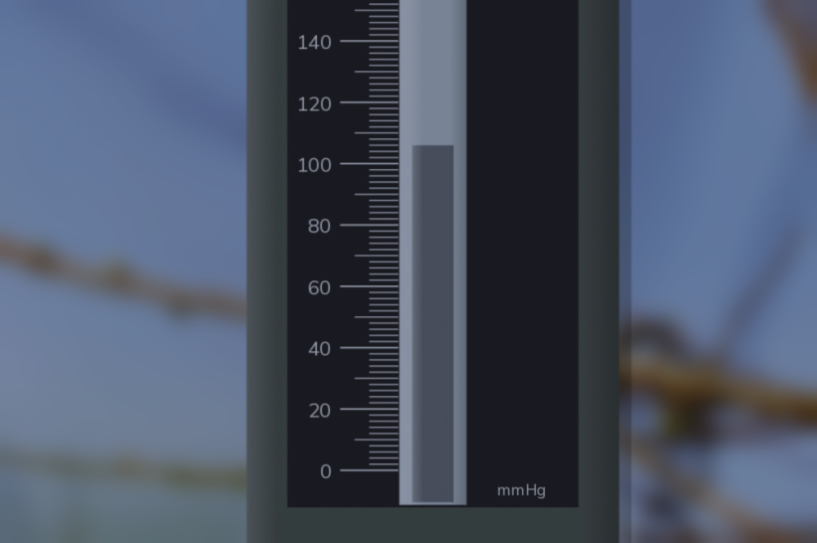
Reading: 106,mmHg
